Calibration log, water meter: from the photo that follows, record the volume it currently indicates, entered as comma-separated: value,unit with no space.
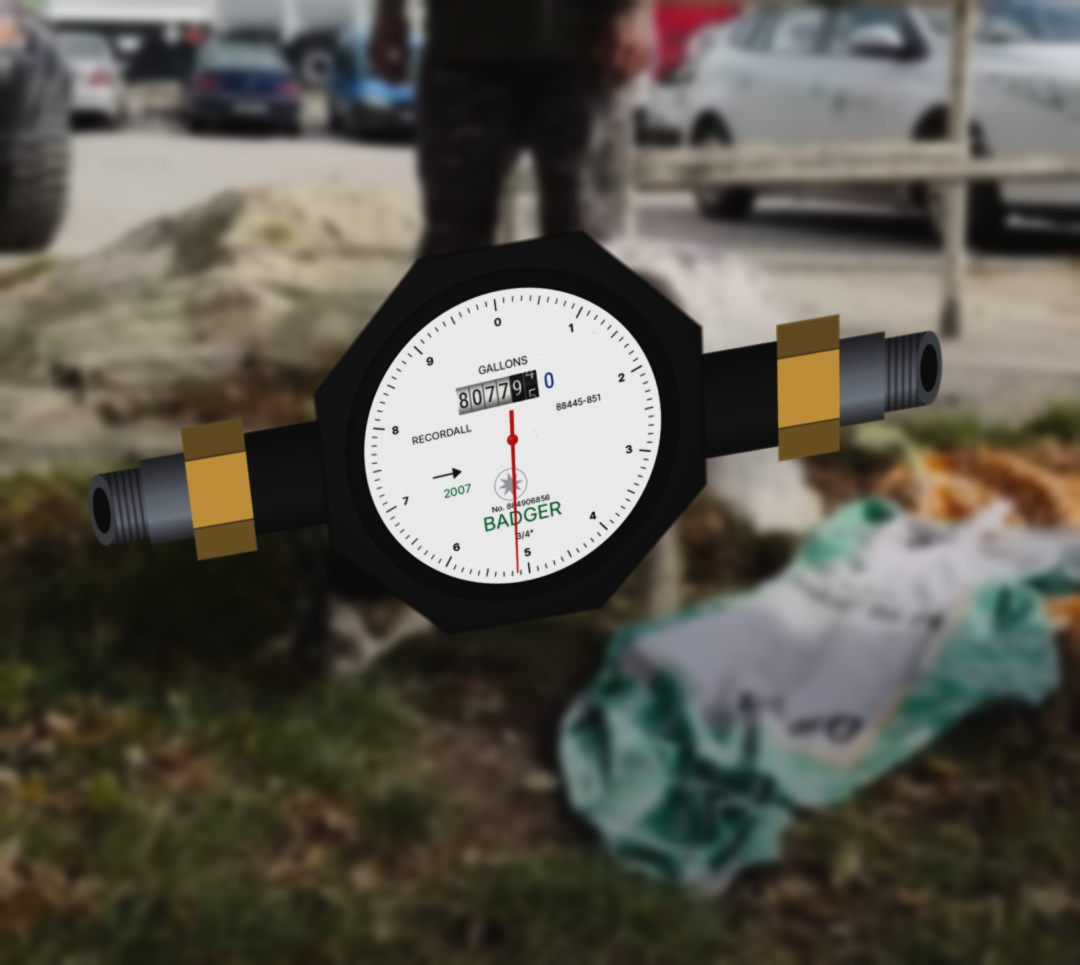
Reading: 8077945.1,gal
